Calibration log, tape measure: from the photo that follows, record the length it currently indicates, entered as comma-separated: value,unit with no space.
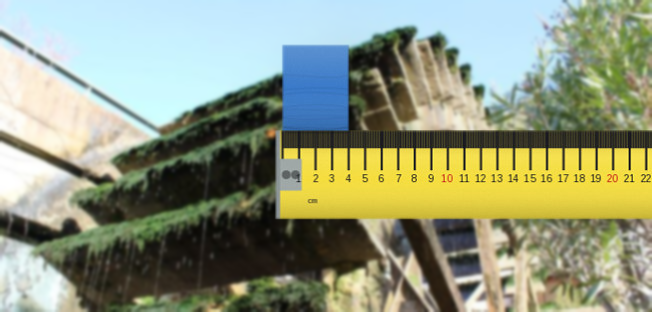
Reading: 4,cm
